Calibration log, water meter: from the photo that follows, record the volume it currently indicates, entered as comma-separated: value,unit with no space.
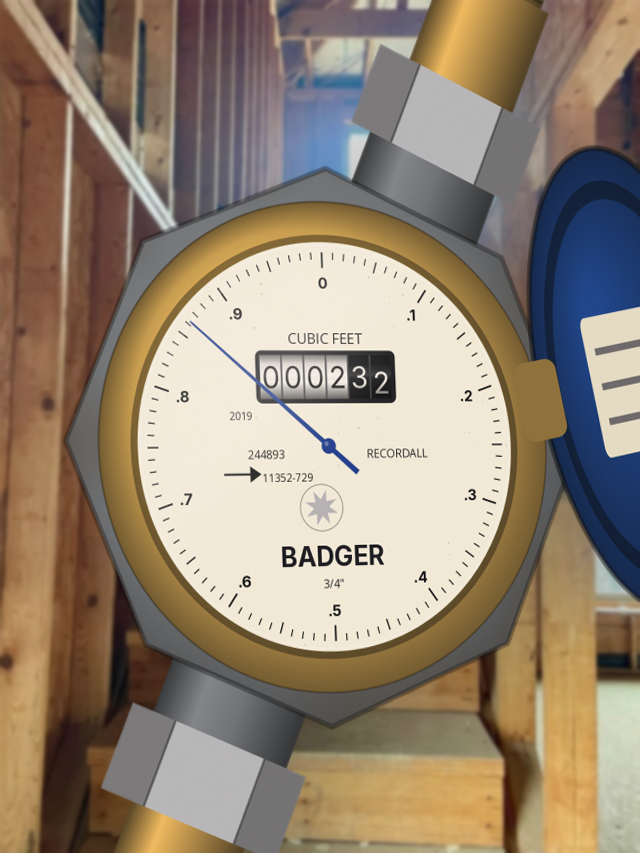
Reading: 231.86,ft³
